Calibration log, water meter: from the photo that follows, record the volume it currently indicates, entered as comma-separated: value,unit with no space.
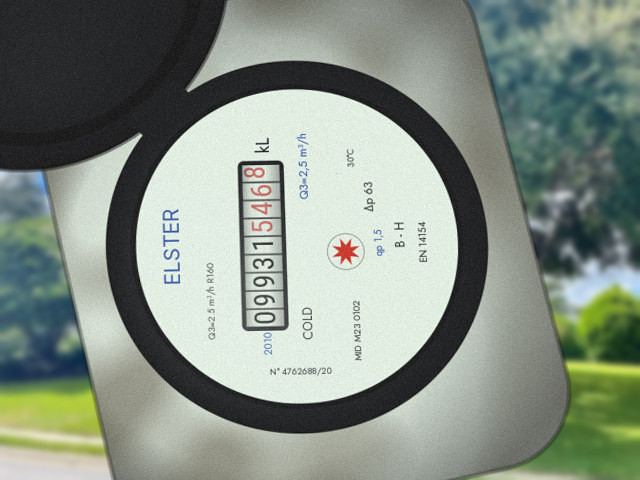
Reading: 9931.5468,kL
